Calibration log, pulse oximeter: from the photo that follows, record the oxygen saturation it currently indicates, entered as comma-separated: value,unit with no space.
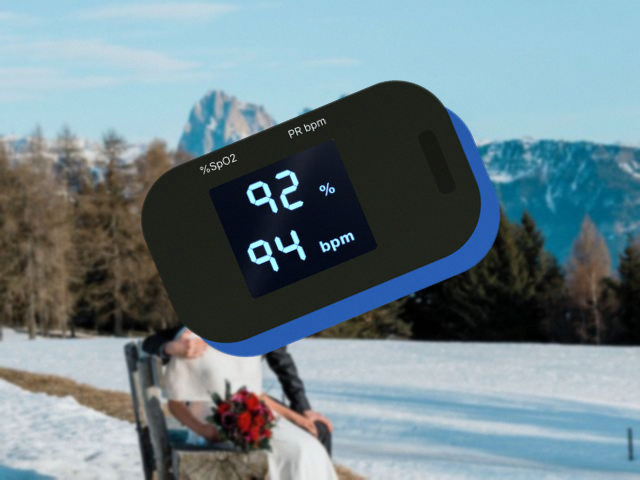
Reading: 92,%
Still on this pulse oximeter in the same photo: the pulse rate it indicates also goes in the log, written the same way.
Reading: 94,bpm
